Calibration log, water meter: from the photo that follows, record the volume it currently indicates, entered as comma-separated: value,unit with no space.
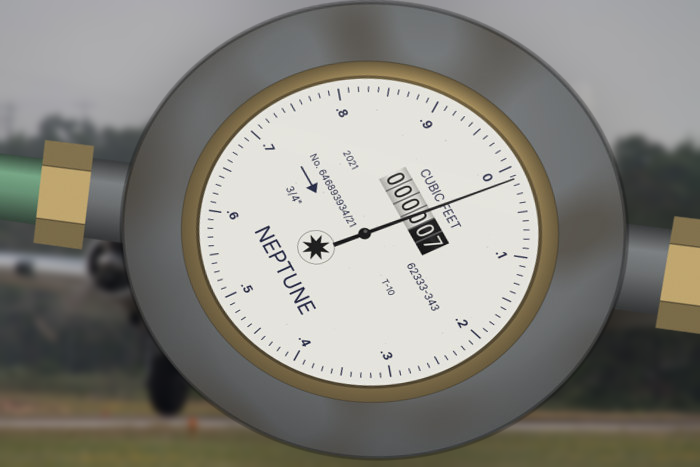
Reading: 7.01,ft³
